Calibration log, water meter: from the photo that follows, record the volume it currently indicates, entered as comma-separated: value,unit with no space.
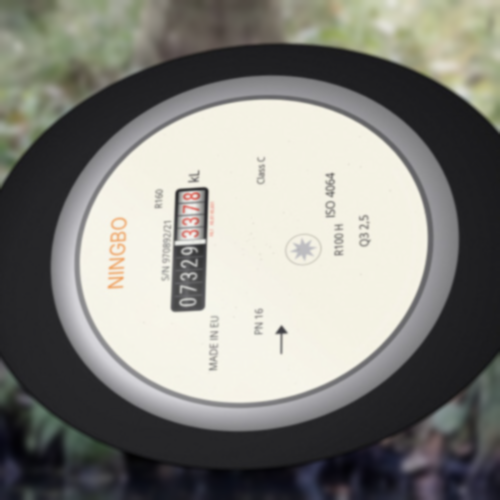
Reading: 7329.3378,kL
